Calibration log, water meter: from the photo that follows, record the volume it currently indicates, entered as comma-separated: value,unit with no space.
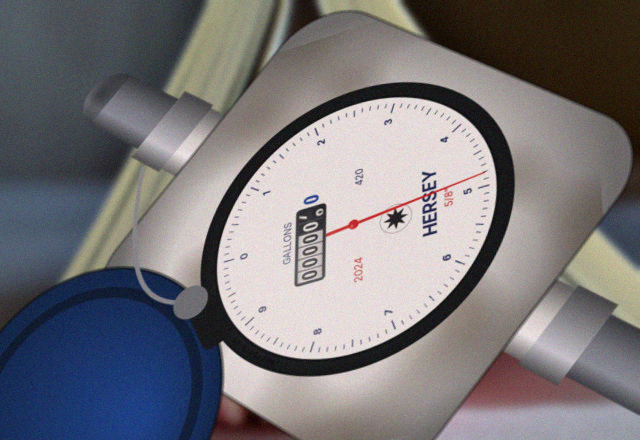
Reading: 74.8,gal
